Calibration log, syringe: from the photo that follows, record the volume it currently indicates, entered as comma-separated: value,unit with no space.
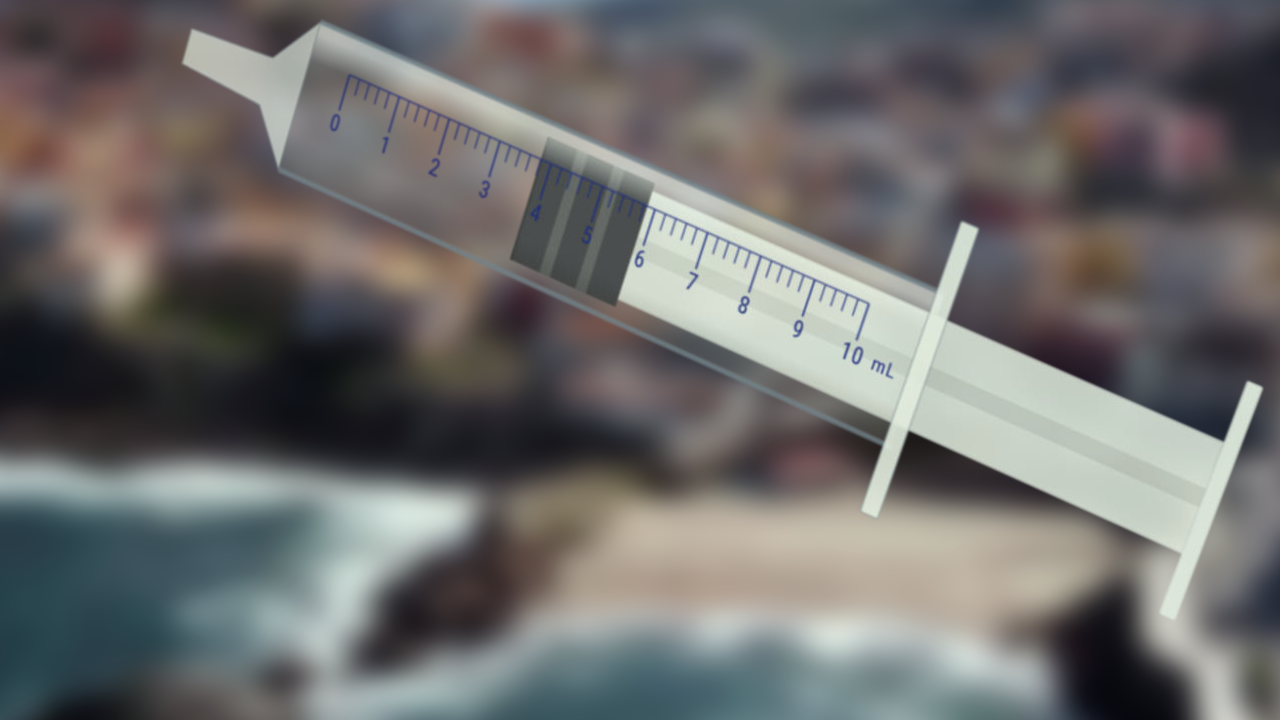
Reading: 3.8,mL
